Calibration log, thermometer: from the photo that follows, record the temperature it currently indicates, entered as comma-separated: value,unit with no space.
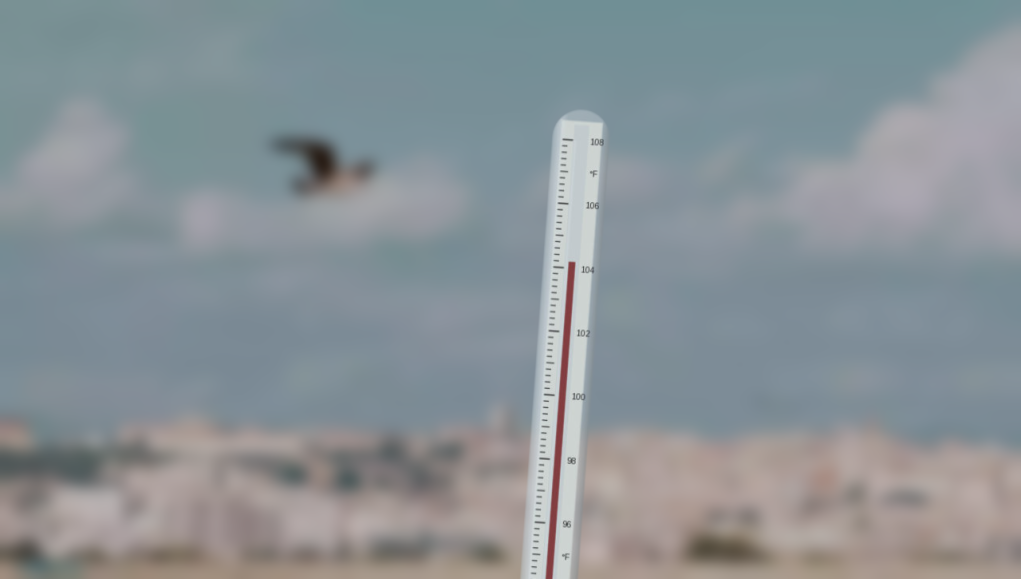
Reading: 104.2,°F
